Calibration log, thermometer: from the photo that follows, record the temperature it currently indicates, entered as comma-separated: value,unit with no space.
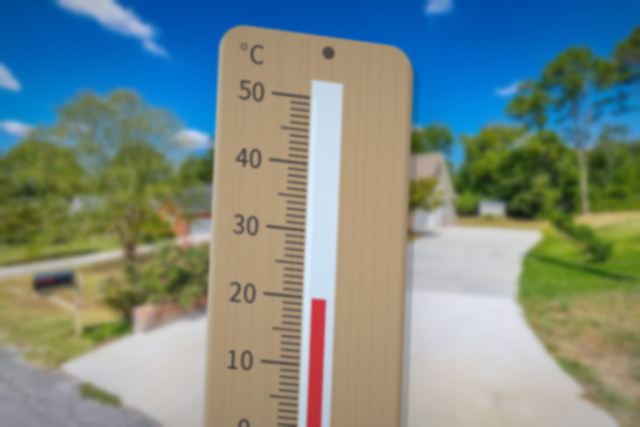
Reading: 20,°C
